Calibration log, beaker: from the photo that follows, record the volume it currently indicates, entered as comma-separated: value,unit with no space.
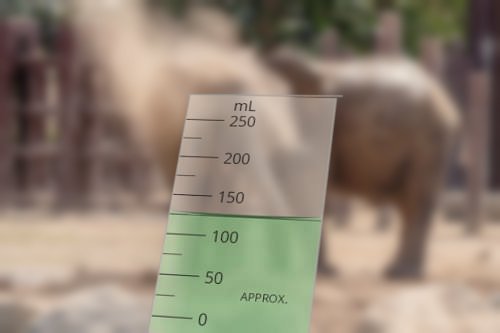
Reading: 125,mL
